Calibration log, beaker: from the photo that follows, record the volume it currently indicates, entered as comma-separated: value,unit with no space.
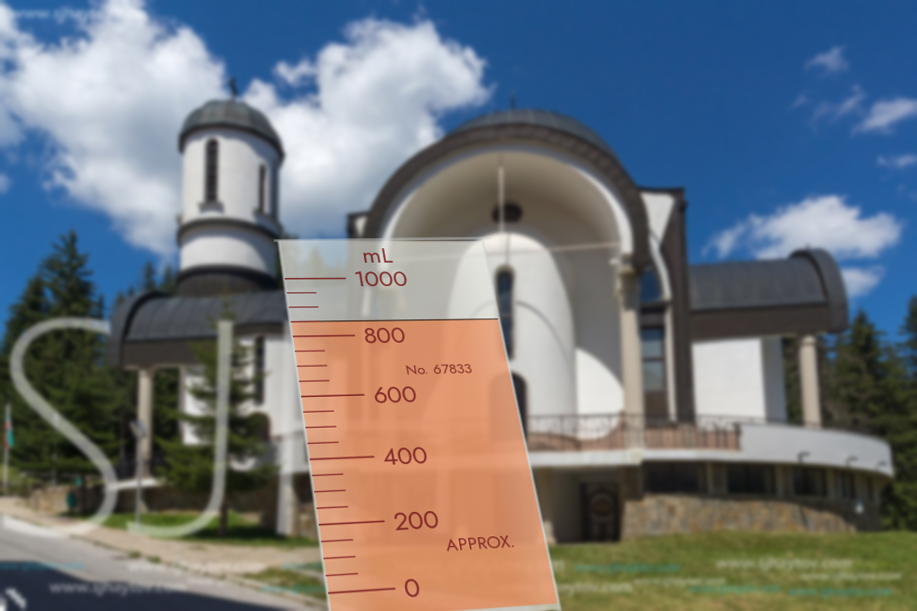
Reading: 850,mL
